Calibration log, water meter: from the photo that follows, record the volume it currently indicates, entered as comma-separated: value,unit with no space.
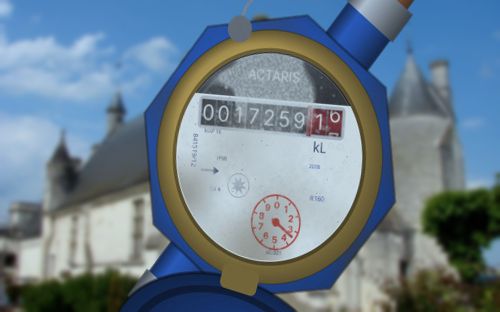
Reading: 17259.163,kL
